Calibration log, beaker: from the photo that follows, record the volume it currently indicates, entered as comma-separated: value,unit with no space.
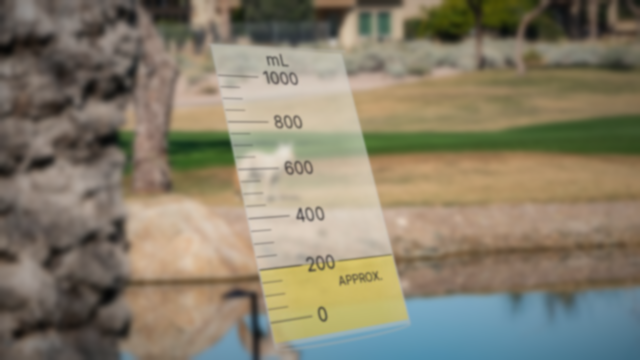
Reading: 200,mL
